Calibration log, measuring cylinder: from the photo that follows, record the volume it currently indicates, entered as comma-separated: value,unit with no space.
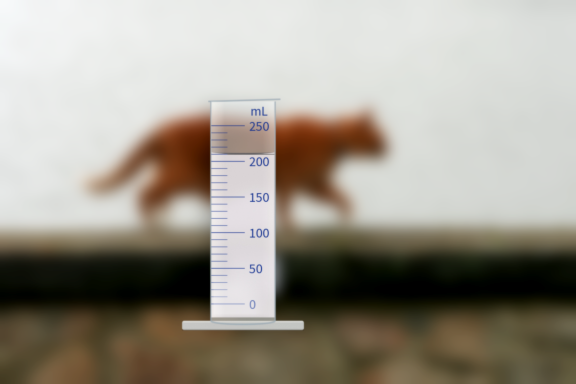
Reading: 210,mL
